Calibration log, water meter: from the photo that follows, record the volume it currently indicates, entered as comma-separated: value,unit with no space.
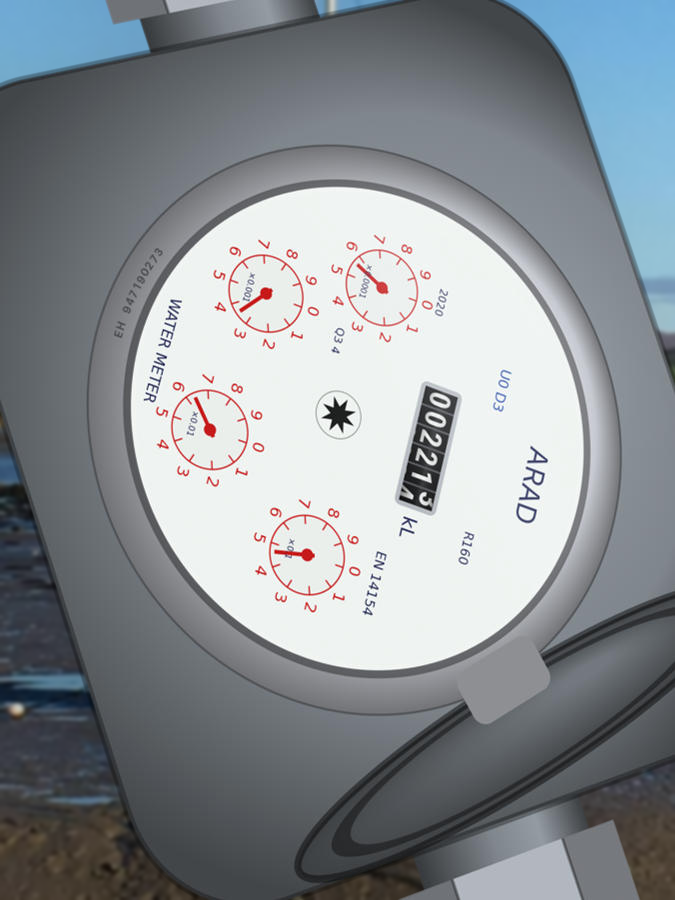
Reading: 2213.4635,kL
